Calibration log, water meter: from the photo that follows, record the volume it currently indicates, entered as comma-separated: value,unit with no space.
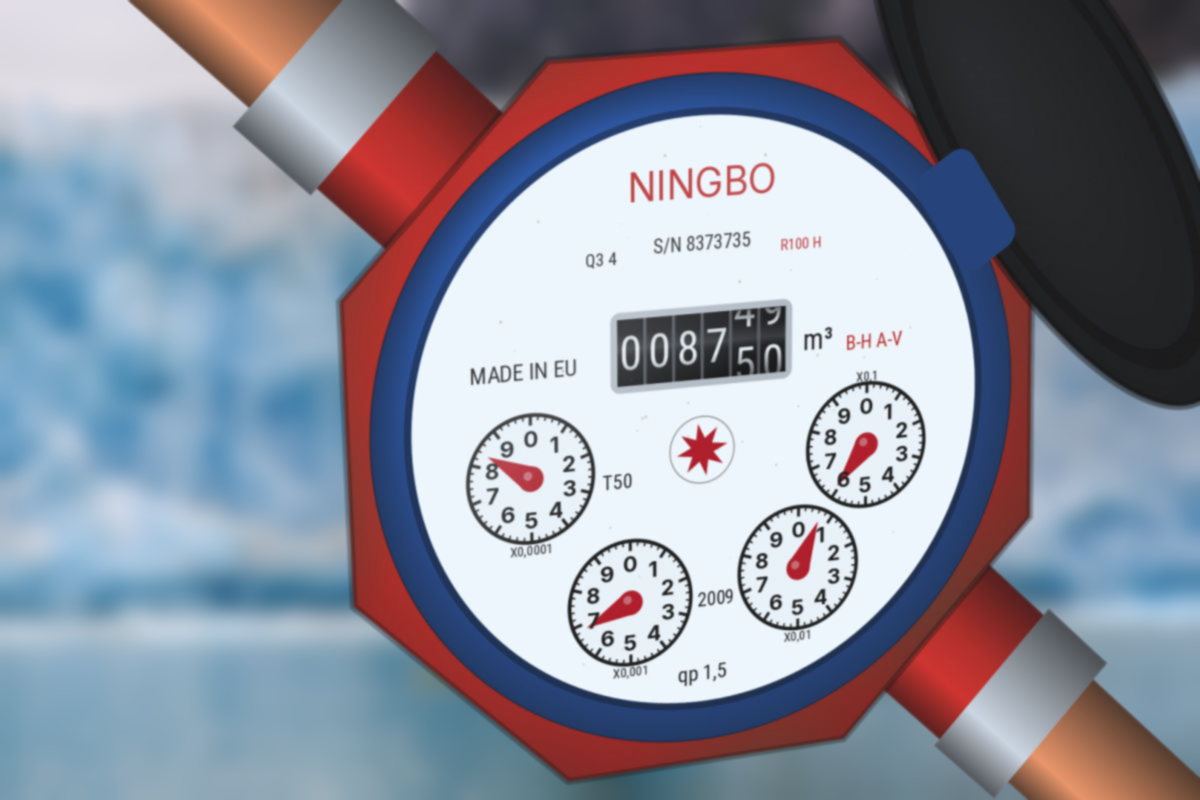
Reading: 8749.6068,m³
